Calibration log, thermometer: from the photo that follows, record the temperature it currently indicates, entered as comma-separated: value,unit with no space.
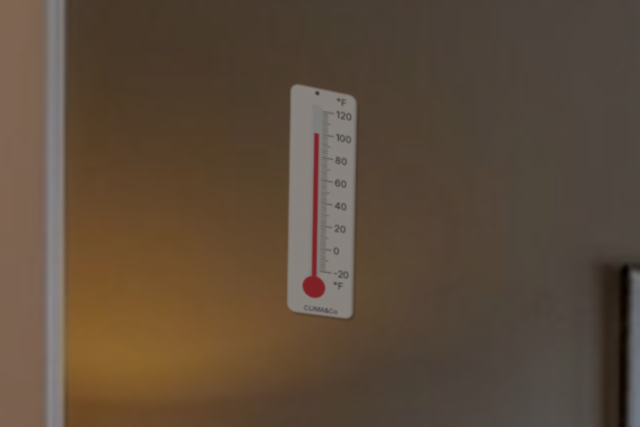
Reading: 100,°F
